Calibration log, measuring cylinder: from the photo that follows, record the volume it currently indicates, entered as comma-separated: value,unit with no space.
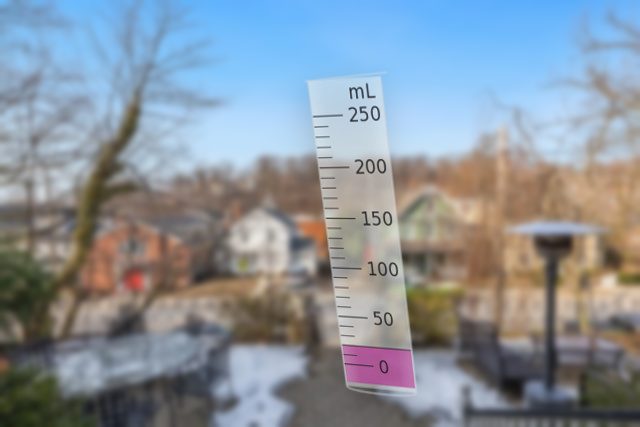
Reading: 20,mL
